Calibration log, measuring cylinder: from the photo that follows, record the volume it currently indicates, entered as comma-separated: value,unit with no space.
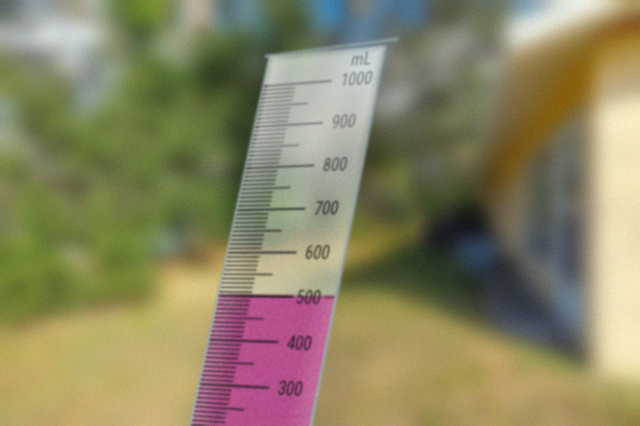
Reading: 500,mL
